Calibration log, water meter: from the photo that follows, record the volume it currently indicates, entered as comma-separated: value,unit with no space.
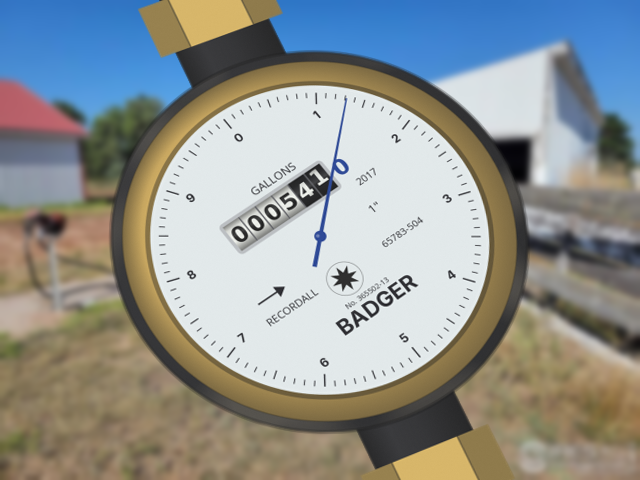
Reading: 5411.3,gal
